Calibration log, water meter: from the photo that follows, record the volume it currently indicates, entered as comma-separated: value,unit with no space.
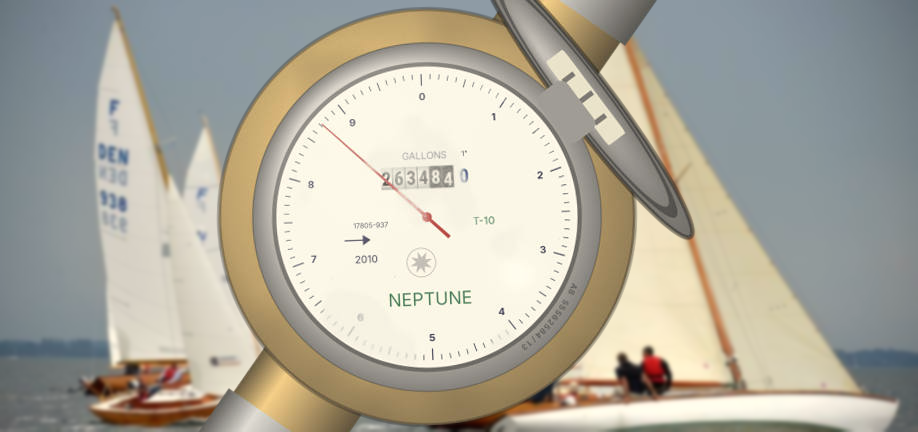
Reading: 2634838.7,gal
